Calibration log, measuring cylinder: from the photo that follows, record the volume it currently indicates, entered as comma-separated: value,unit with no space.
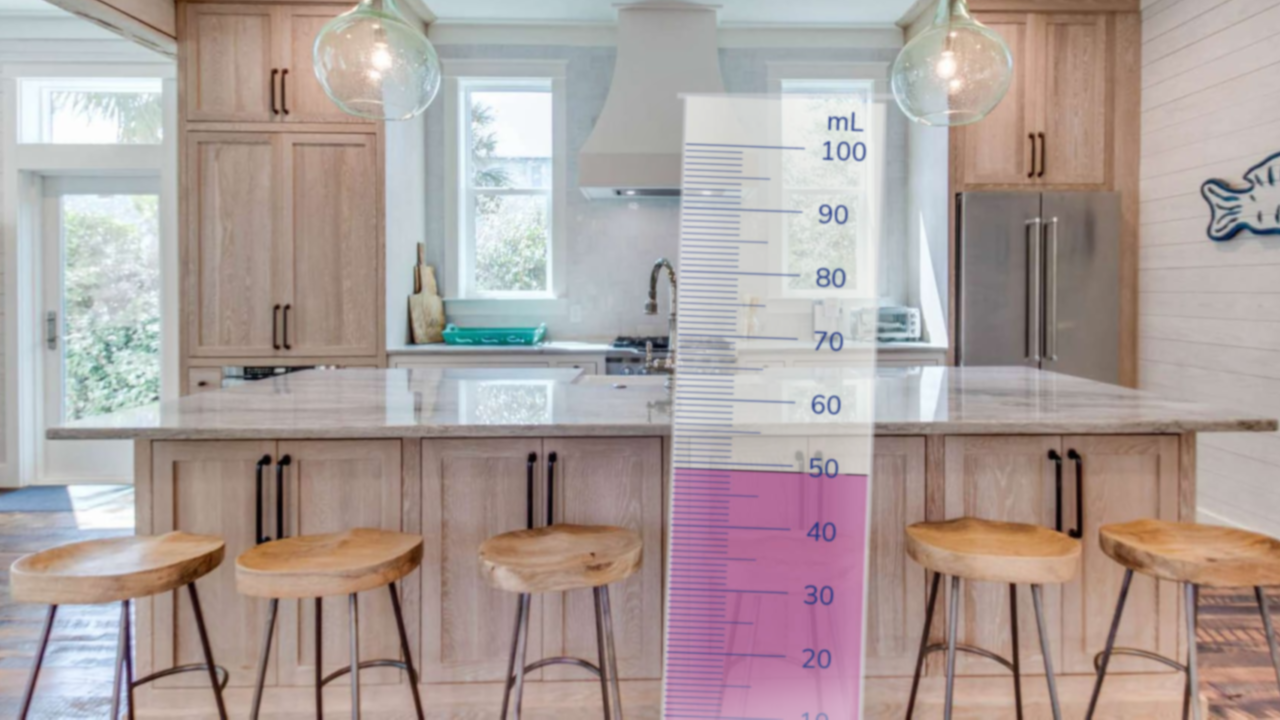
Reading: 49,mL
